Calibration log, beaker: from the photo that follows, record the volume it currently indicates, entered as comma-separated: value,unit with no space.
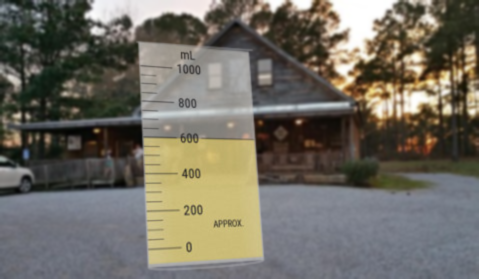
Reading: 600,mL
